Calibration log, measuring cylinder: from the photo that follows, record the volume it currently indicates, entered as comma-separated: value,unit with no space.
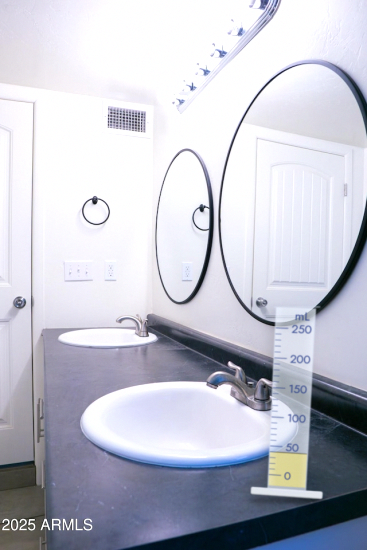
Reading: 40,mL
